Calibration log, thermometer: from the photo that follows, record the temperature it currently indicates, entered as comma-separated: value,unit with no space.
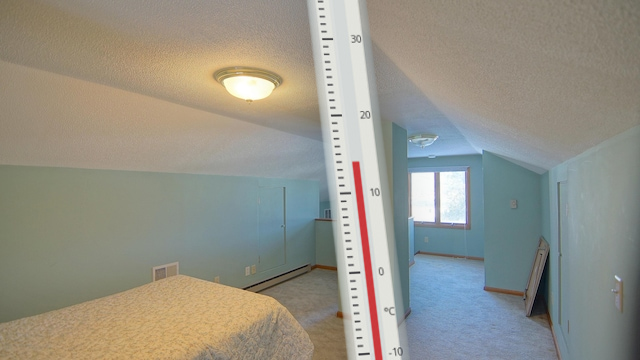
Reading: 14,°C
